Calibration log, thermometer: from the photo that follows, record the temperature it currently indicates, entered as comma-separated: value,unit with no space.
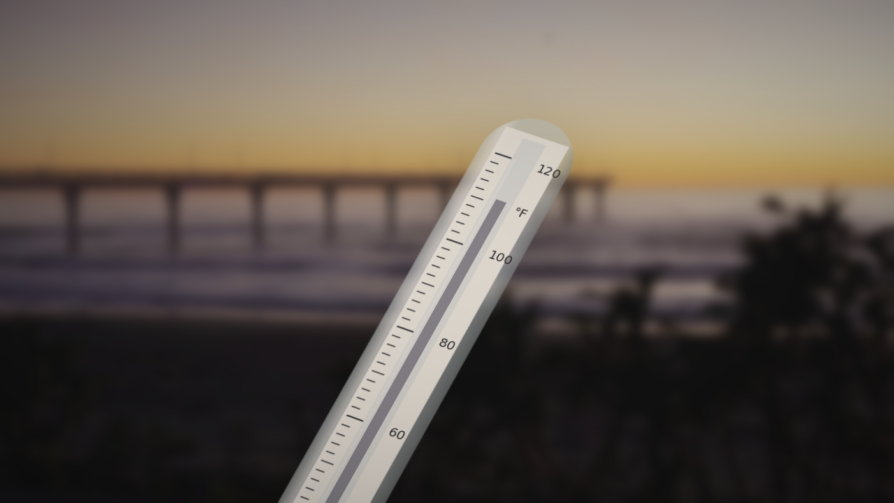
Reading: 111,°F
